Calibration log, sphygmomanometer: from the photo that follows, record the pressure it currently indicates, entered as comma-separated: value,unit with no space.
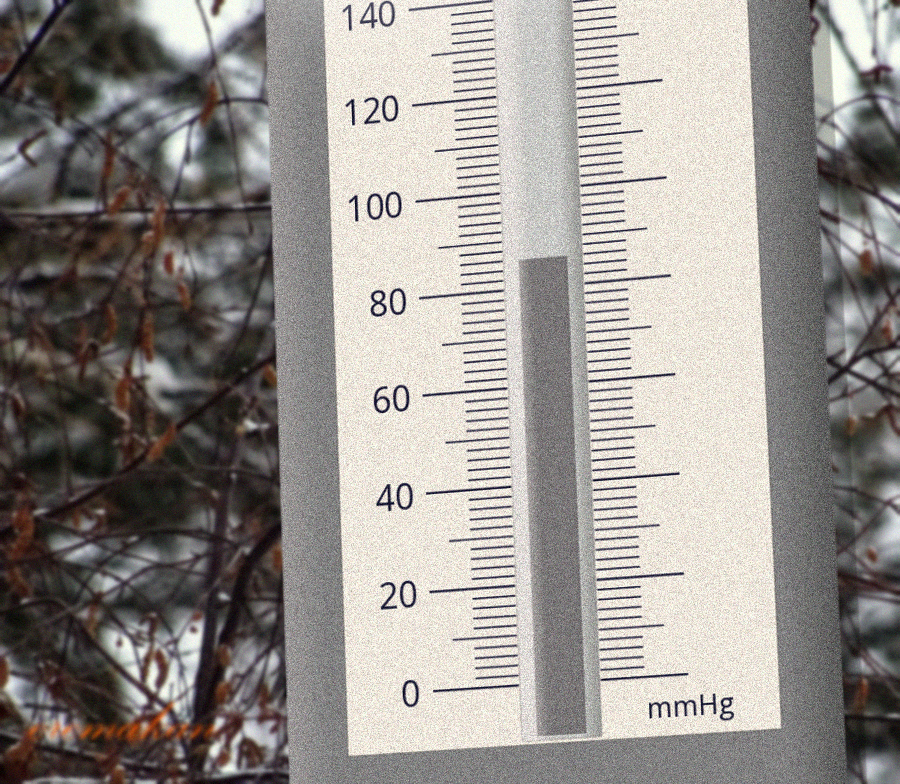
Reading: 86,mmHg
